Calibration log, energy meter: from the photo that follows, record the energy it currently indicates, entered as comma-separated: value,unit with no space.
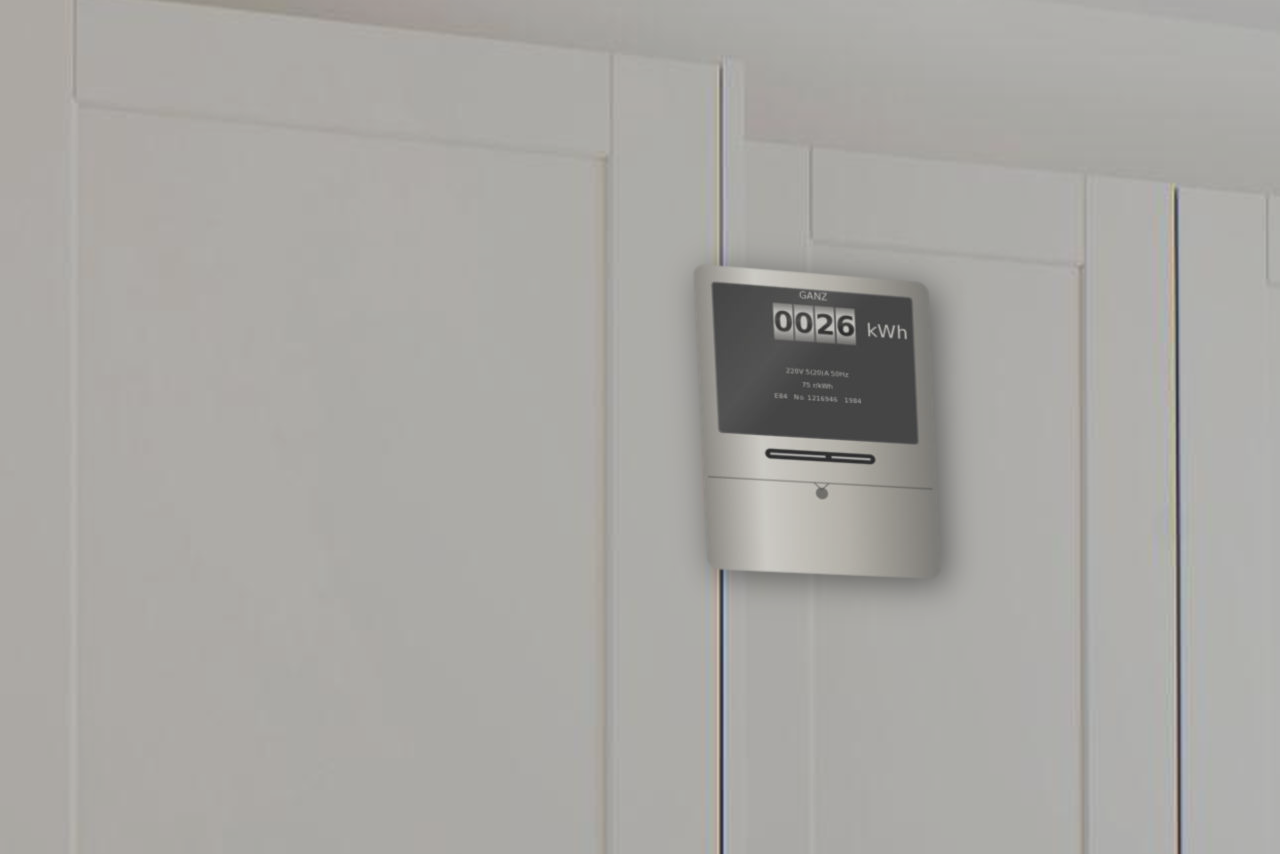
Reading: 26,kWh
